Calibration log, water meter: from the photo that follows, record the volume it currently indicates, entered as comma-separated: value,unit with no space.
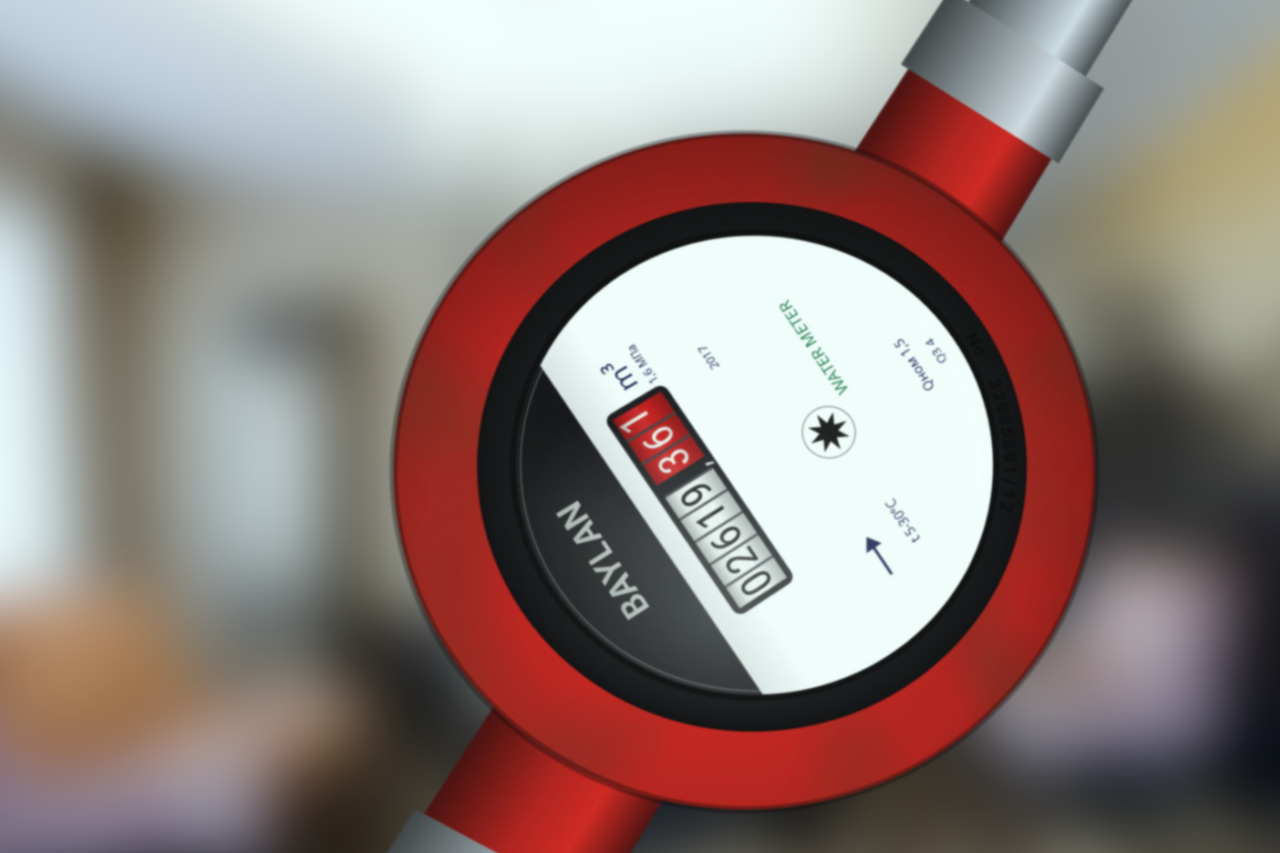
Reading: 2619.361,m³
